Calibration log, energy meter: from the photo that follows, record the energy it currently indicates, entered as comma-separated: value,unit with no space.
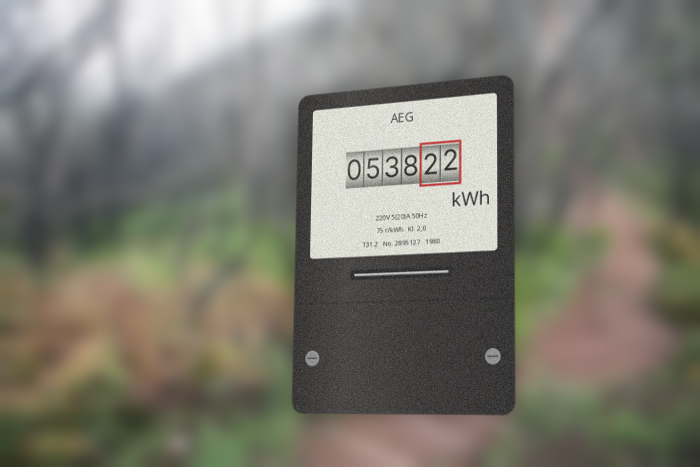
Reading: 538.22,kWh
